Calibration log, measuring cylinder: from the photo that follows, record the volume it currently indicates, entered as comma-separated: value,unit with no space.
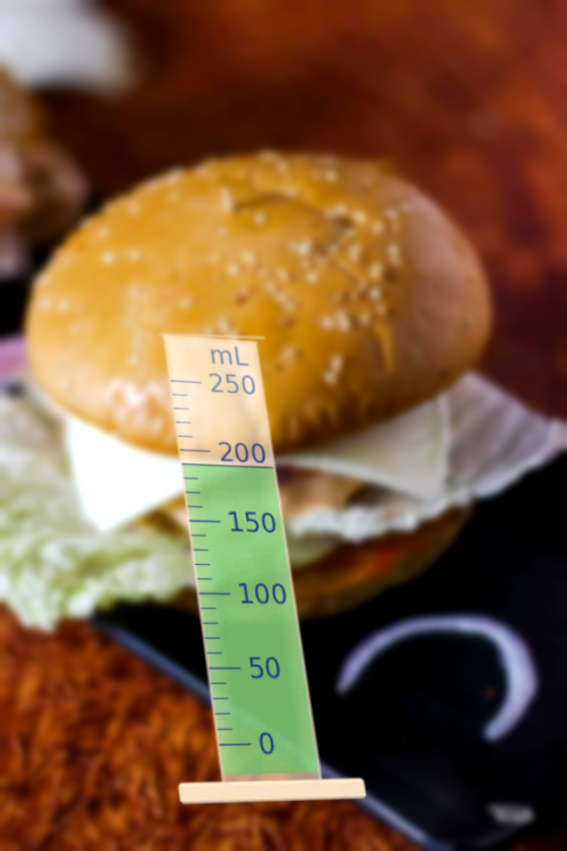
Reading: 190,mL
